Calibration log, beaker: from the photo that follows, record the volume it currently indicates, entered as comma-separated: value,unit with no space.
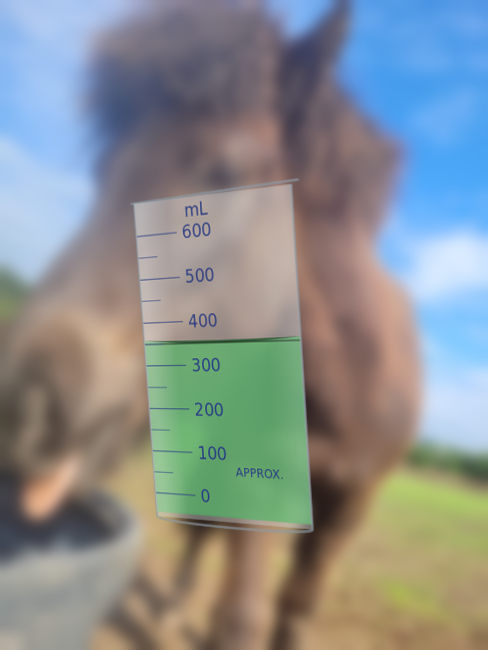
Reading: 350,mL
